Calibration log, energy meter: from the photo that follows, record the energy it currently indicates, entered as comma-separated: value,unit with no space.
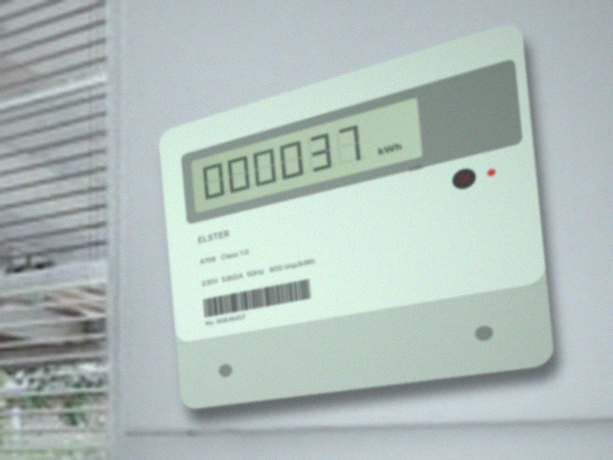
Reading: 37,kWh
